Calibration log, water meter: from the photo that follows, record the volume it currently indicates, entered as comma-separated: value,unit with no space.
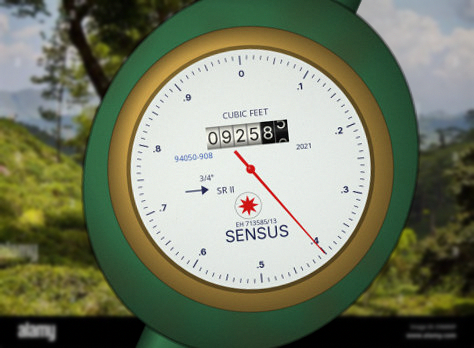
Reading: 92585.40,ft³
